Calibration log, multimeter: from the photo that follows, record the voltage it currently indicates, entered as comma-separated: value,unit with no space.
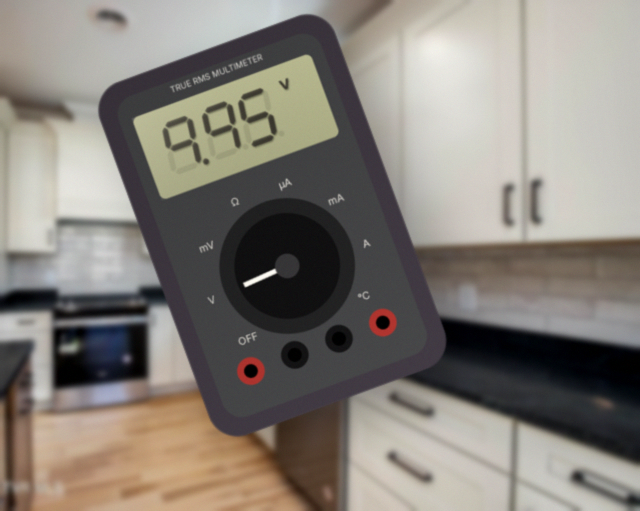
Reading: 9.95,V
